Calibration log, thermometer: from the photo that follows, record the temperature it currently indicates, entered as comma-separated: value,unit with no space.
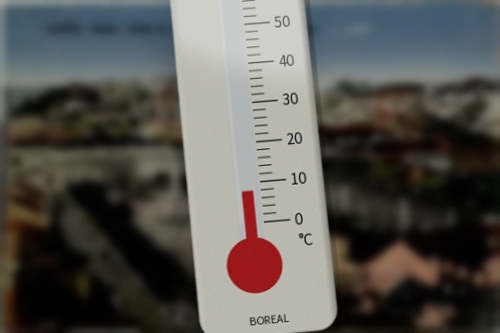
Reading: 8,°C
